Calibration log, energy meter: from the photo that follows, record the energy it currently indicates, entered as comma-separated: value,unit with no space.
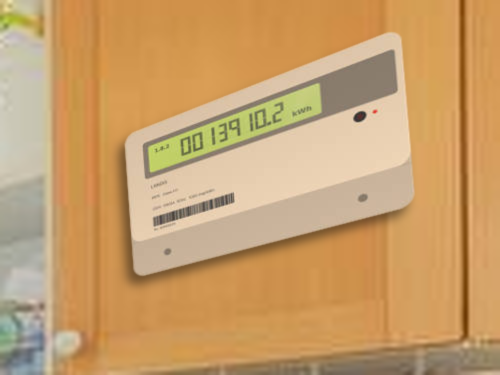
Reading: 13910.2,kWh
